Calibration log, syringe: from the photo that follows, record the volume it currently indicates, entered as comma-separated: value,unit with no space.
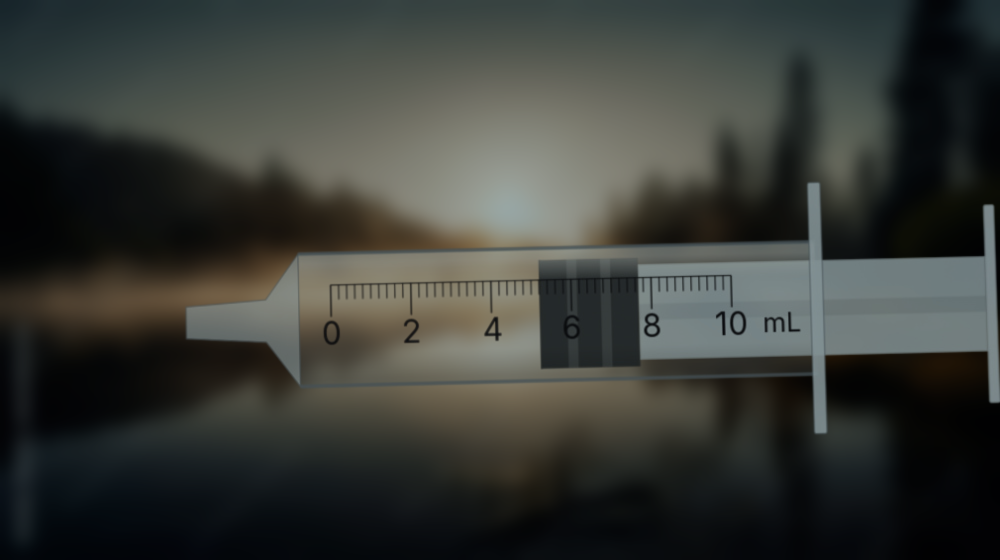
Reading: 5.2,mL
